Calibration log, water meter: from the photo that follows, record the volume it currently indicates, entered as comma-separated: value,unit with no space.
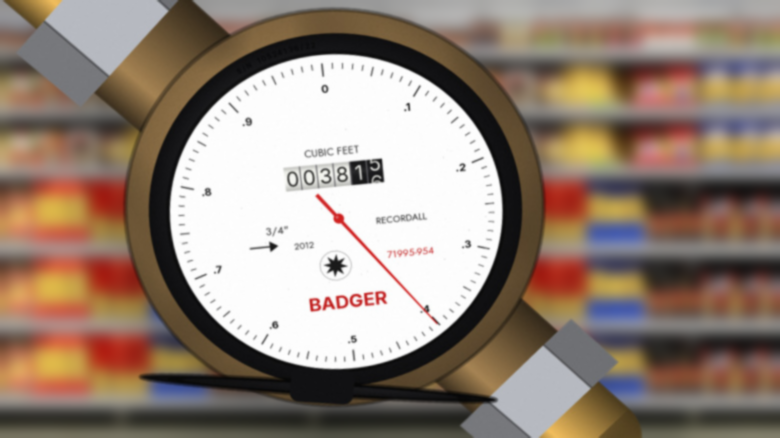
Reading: 3815.40,ft³
